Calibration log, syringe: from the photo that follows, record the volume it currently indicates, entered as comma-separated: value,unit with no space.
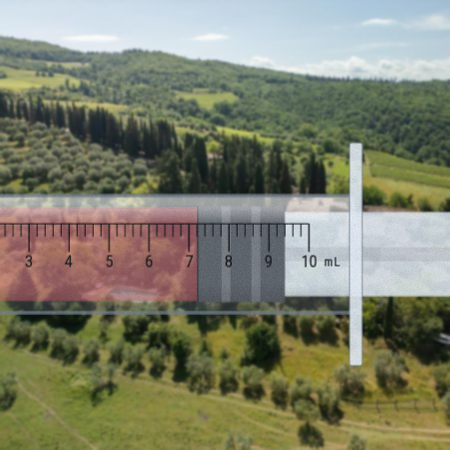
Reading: 7.2,mL
